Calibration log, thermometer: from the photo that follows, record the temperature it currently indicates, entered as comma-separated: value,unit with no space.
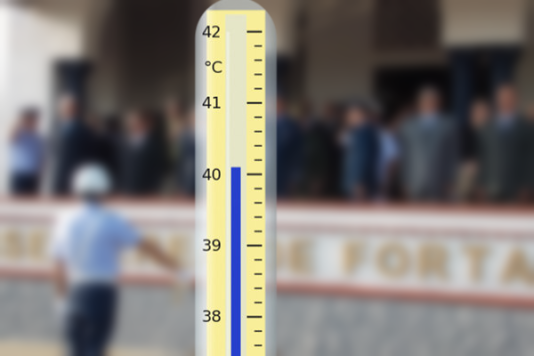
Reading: 40.1,°C
